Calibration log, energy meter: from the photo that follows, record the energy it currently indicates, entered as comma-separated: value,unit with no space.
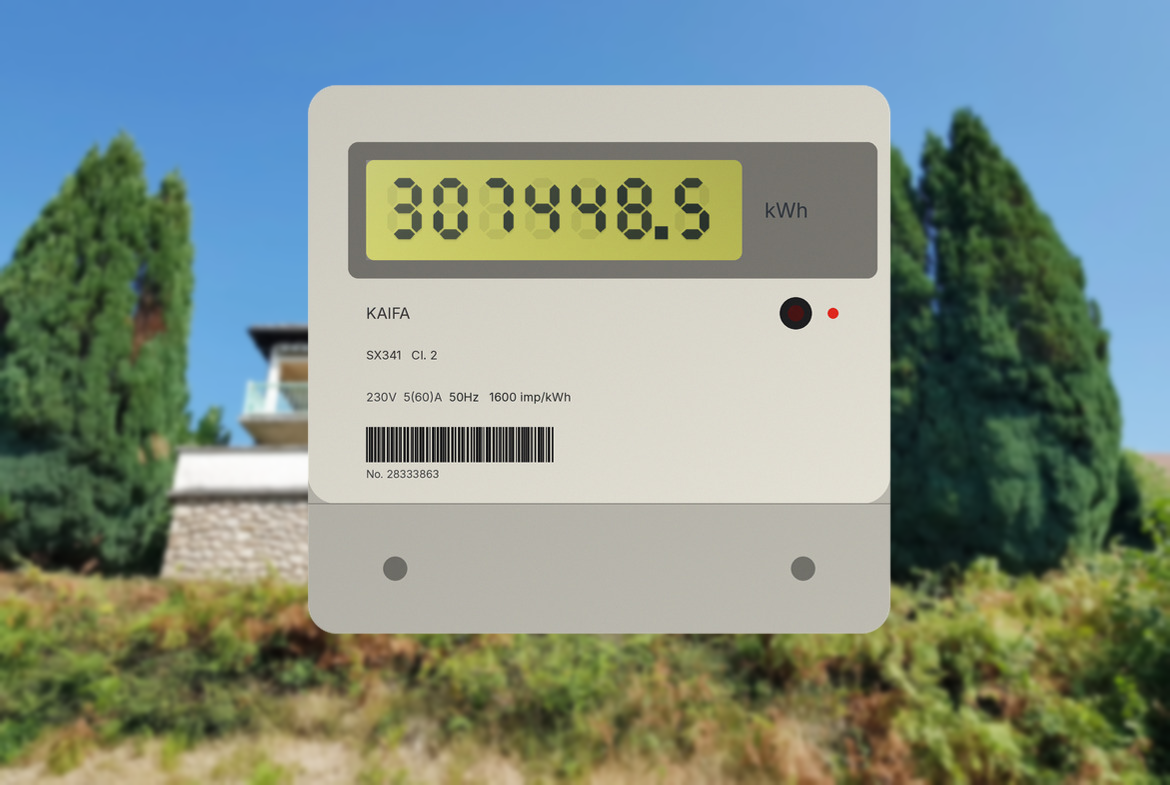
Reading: 307448.5,kWh
